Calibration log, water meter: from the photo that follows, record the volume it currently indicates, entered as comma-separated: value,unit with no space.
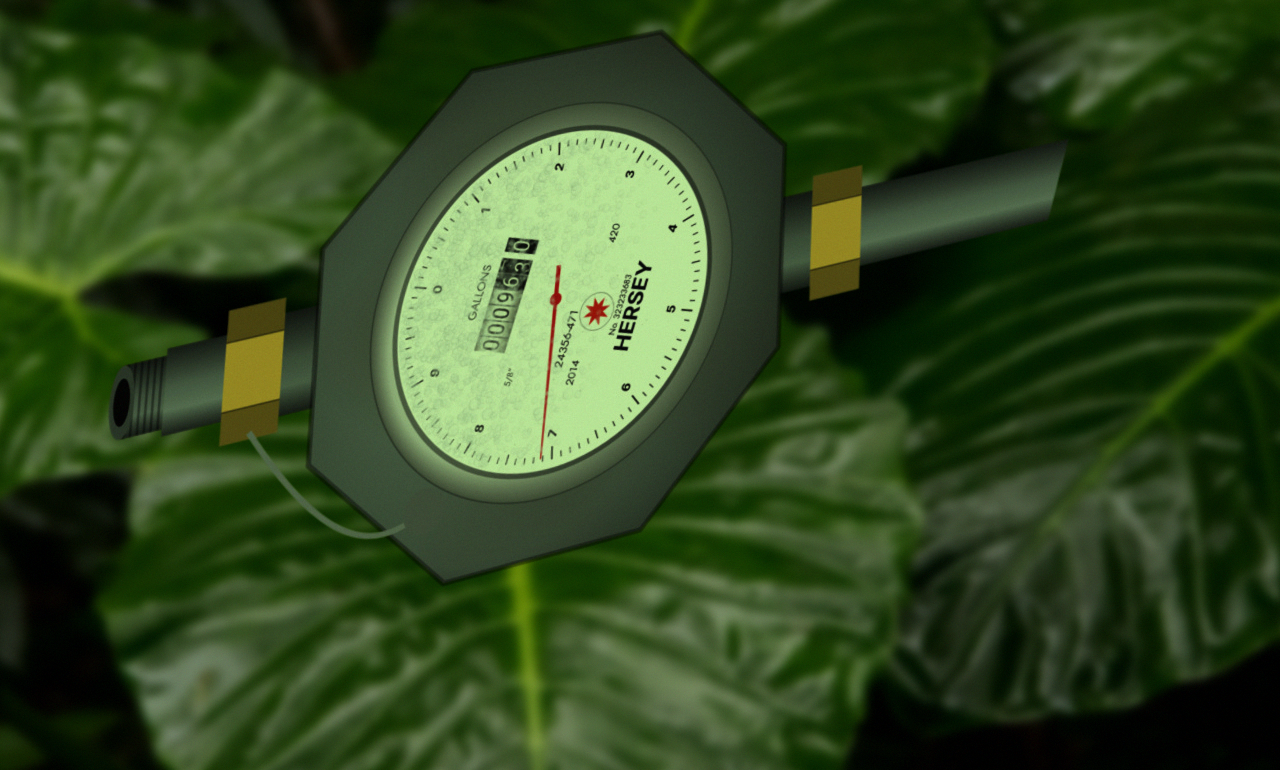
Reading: 9627.1,gal
